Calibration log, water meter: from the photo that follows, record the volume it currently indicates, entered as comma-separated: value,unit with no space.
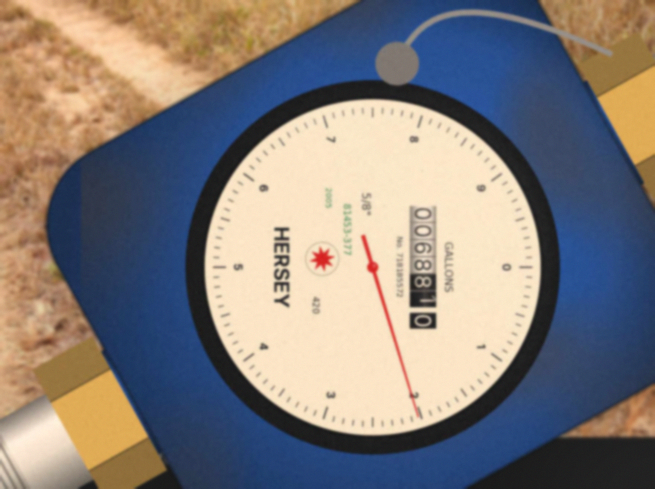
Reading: 68812.0,gal
